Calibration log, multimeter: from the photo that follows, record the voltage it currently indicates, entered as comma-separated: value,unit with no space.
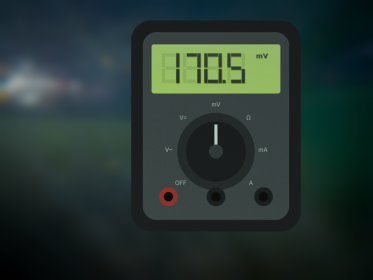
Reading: 170.5,mV
